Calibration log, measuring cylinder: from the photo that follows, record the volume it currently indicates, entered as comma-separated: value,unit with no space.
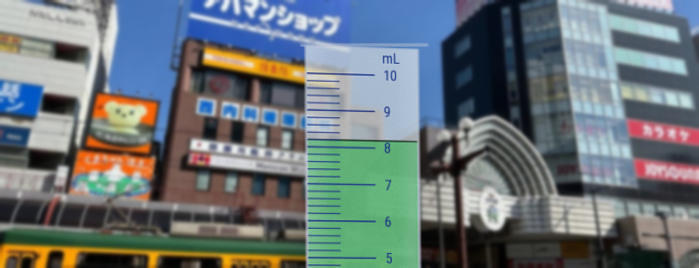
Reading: 8.2,mL
